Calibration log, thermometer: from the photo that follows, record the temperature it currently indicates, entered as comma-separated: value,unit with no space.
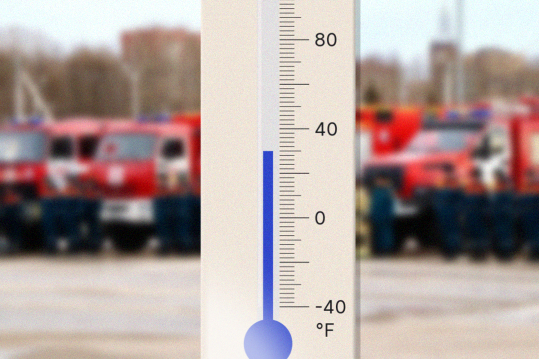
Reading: 30,°F
